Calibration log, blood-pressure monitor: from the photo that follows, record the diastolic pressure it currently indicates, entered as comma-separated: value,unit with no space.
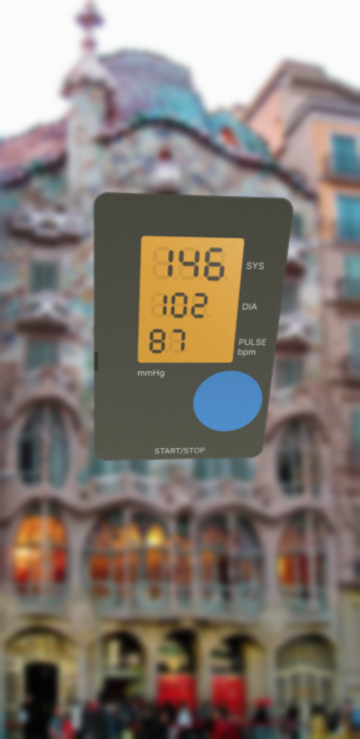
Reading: 102,mmHg
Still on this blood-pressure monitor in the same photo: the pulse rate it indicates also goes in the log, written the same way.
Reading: 87,bpm
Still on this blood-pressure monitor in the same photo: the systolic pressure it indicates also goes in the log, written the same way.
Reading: 146,mmHg
